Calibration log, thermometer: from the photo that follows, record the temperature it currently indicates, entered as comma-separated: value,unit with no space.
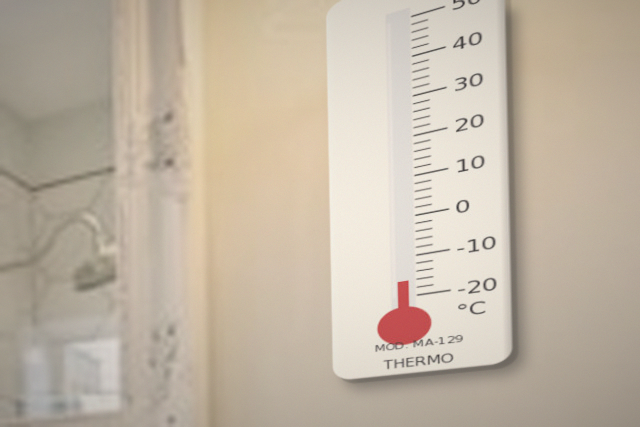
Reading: -16,°C
